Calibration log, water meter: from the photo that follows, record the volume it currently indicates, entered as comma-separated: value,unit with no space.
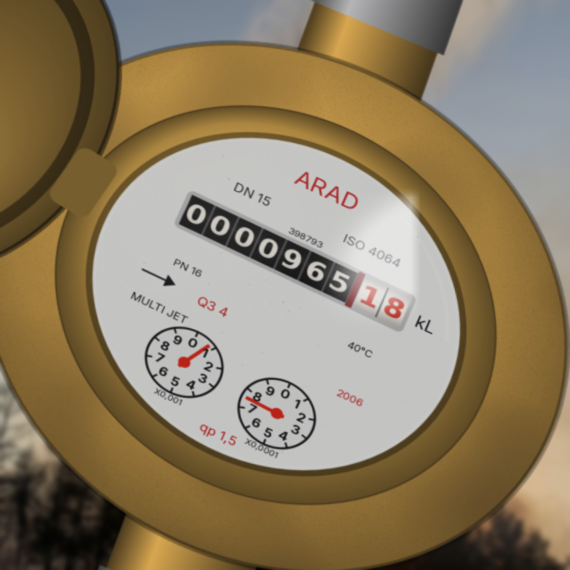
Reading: 965.1807,kL
